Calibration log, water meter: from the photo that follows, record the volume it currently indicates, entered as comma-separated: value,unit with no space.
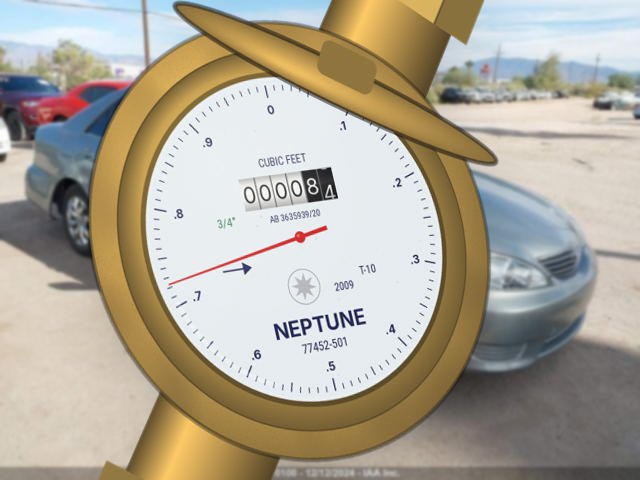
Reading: 83.72,ft³
